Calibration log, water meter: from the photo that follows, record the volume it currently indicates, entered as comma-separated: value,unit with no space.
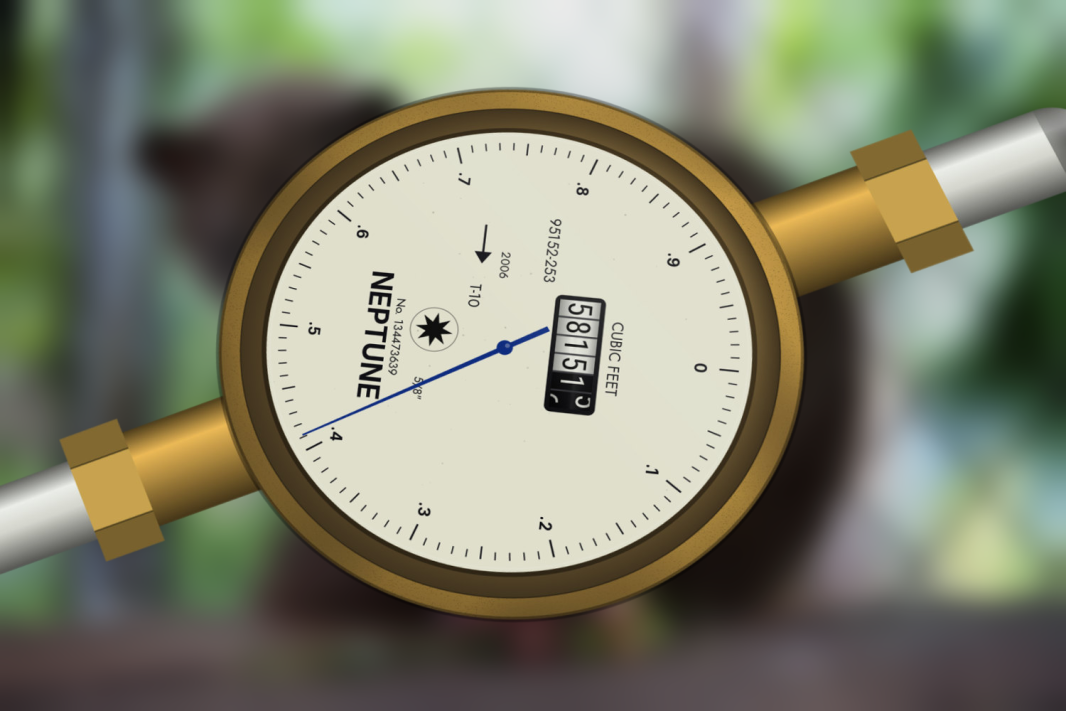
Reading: 581515.41,ft³
